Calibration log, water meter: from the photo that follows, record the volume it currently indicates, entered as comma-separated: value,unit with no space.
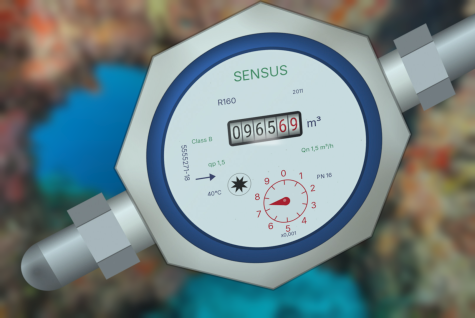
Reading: 965.697,m³
